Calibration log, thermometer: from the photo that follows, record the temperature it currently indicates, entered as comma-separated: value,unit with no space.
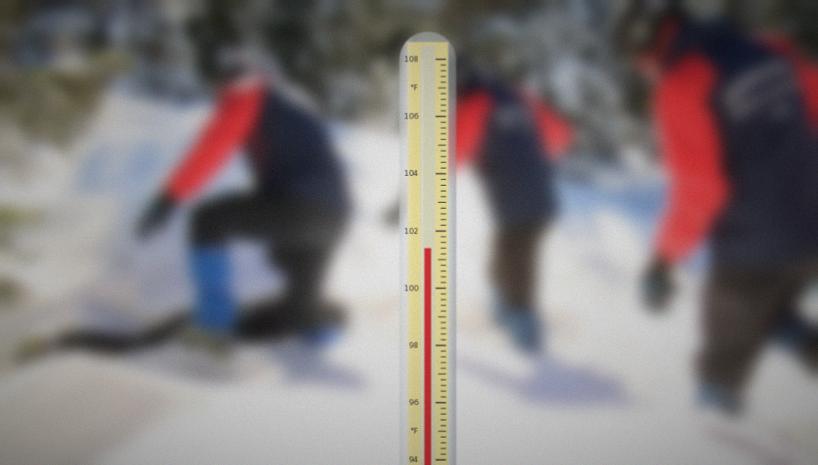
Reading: 101.4,°F
